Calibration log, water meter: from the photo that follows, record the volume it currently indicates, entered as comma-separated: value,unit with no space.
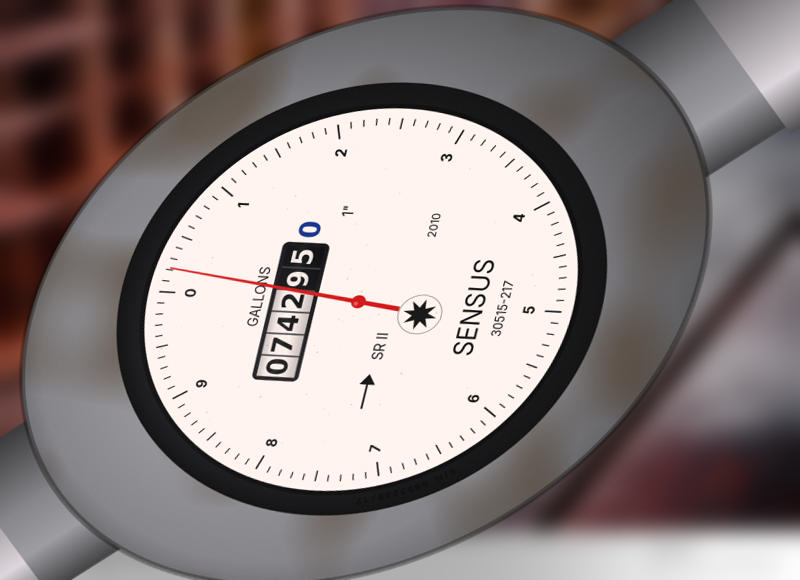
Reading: 742950.2,gal
